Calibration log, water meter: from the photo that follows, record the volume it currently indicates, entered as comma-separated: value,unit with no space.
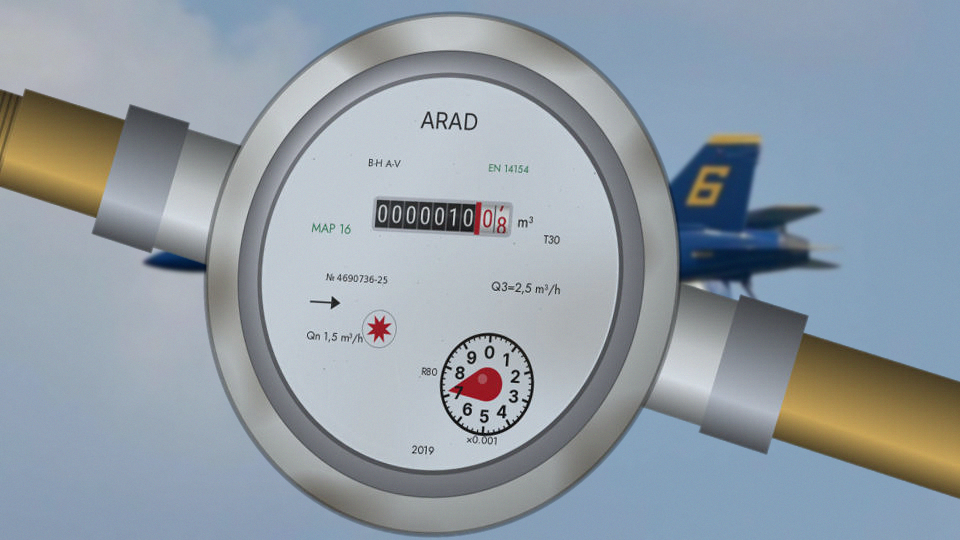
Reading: 10.077,m³
